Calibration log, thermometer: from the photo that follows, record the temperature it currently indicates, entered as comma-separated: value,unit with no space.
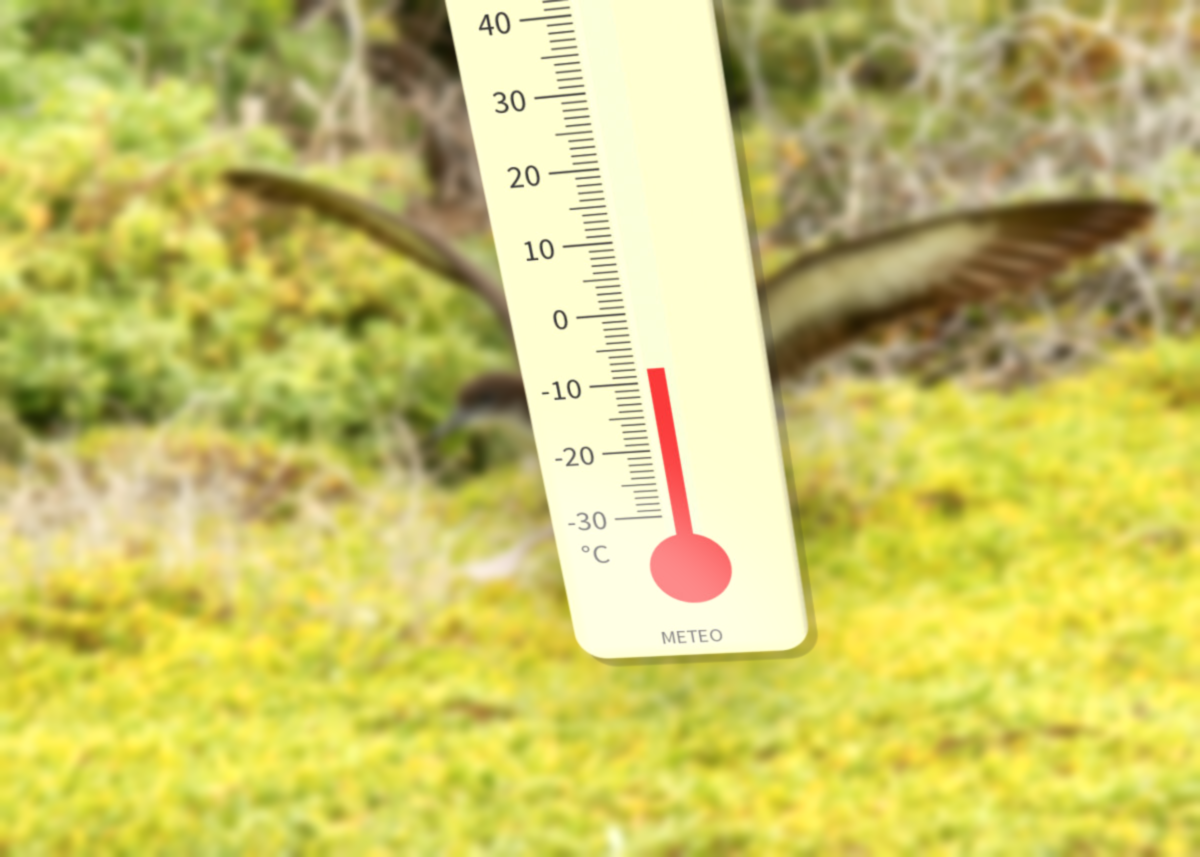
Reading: -8,°C
